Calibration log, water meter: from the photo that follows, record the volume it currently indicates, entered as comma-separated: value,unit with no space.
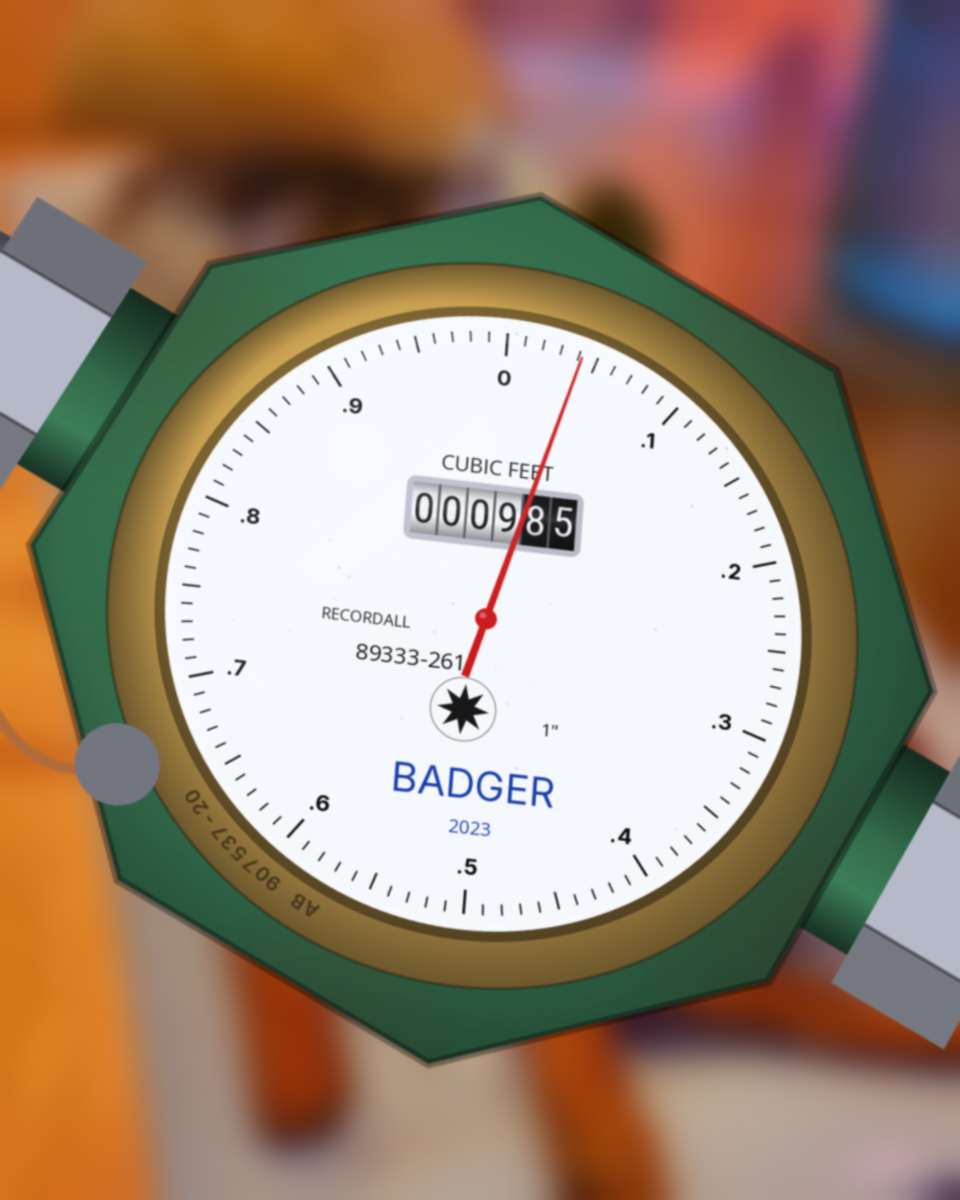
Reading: 985.04,ft³
